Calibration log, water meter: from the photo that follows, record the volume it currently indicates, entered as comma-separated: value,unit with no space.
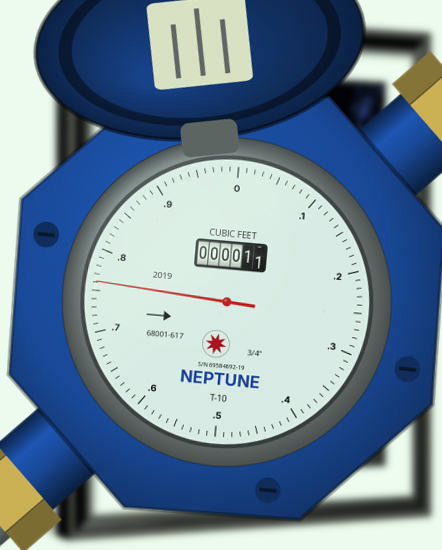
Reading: 10.76,ft³
